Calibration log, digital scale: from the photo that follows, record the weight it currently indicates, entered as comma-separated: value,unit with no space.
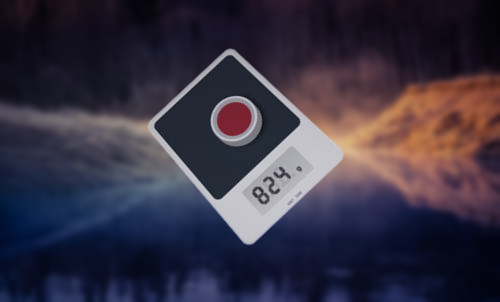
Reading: 824,g
